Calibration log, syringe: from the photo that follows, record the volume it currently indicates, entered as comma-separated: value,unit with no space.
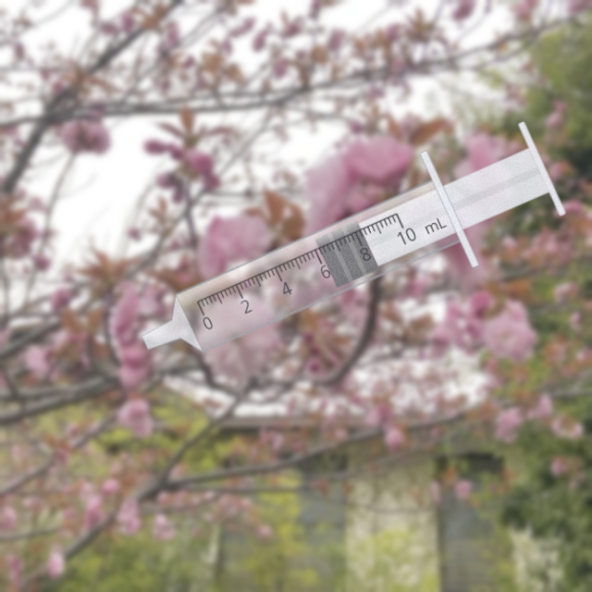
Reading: 6.2,mL
